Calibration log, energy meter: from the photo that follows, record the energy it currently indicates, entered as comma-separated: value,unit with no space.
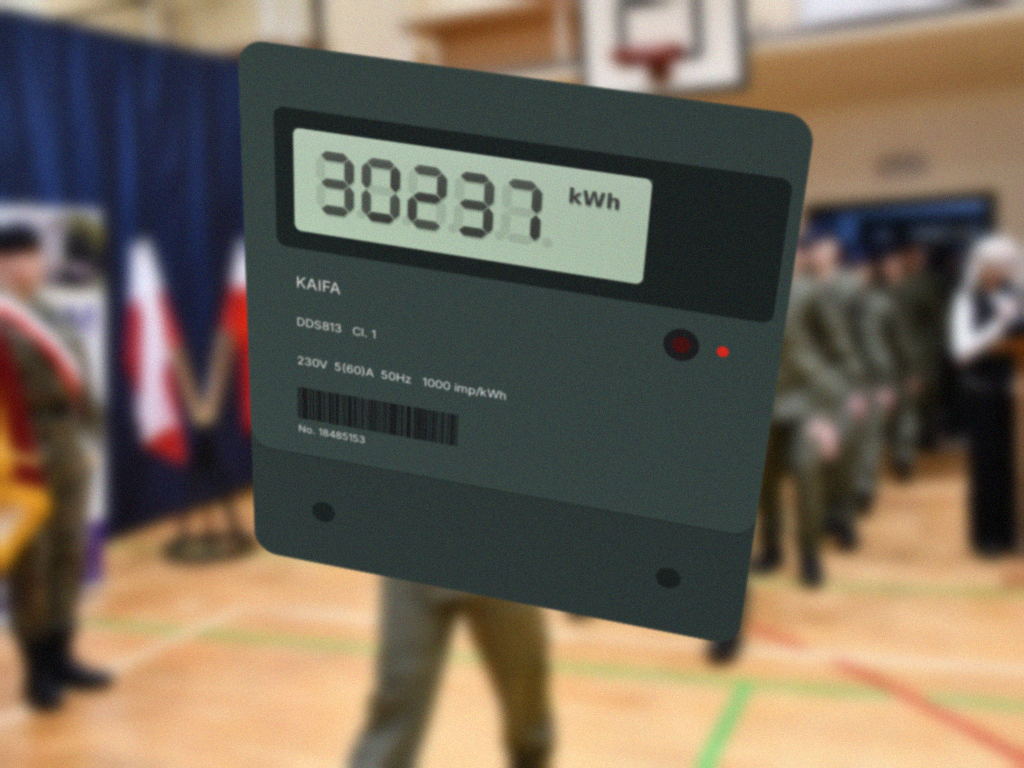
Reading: 30237,kWh
